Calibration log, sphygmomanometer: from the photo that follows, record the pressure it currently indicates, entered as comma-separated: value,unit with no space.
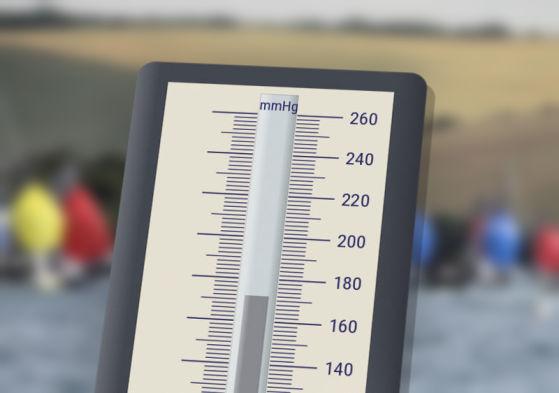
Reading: 172,mmHg
